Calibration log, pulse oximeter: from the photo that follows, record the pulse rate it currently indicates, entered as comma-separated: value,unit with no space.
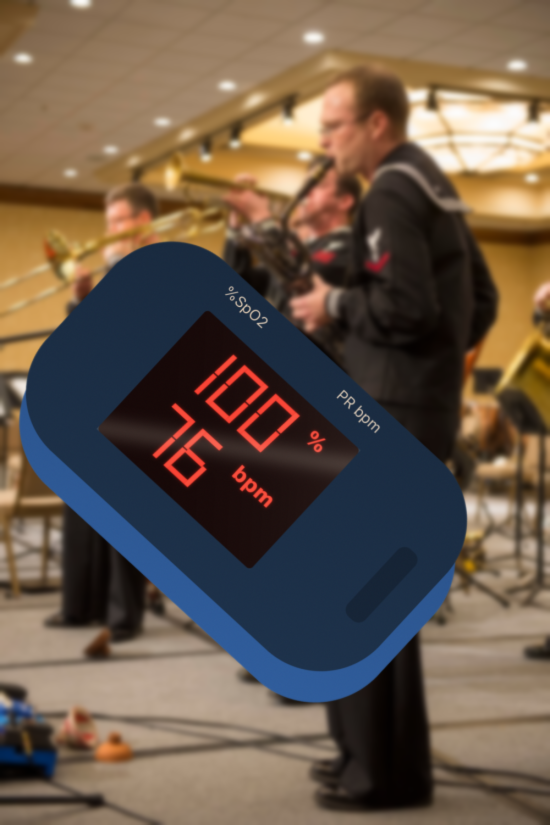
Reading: 76,bpm
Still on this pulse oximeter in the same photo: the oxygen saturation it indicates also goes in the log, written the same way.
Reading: 100,%
